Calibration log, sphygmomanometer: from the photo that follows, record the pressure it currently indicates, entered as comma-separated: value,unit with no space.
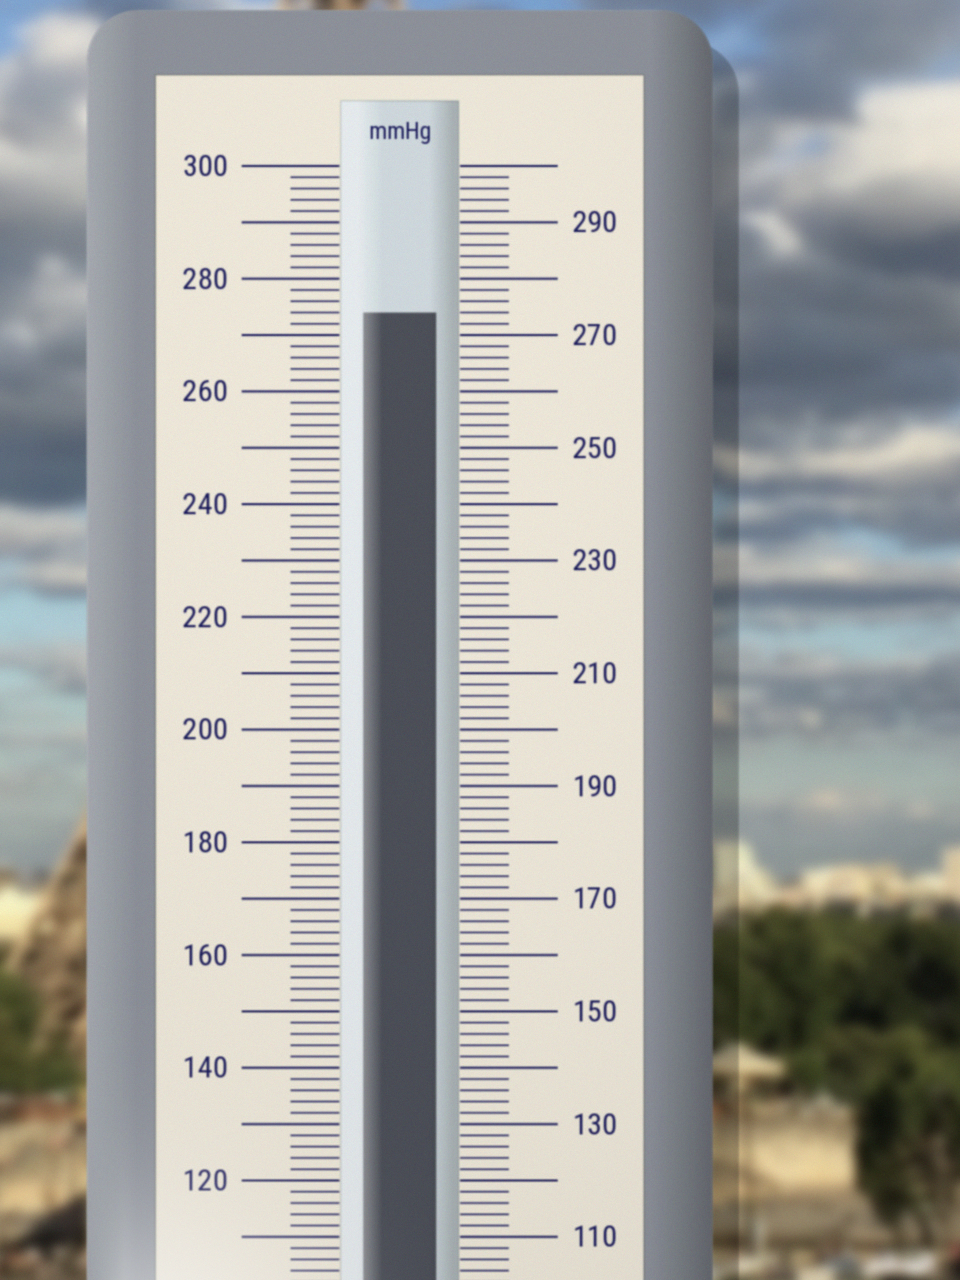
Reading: 274,mmHg
